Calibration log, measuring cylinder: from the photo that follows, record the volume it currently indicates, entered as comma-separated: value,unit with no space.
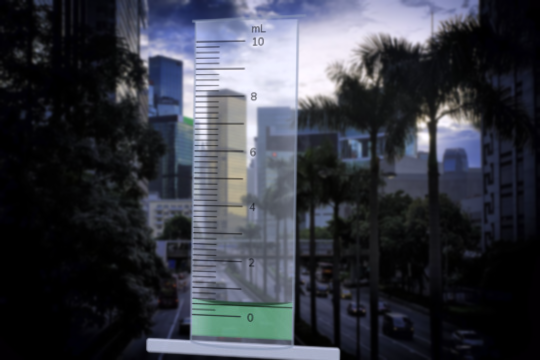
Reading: 0.4,mL
